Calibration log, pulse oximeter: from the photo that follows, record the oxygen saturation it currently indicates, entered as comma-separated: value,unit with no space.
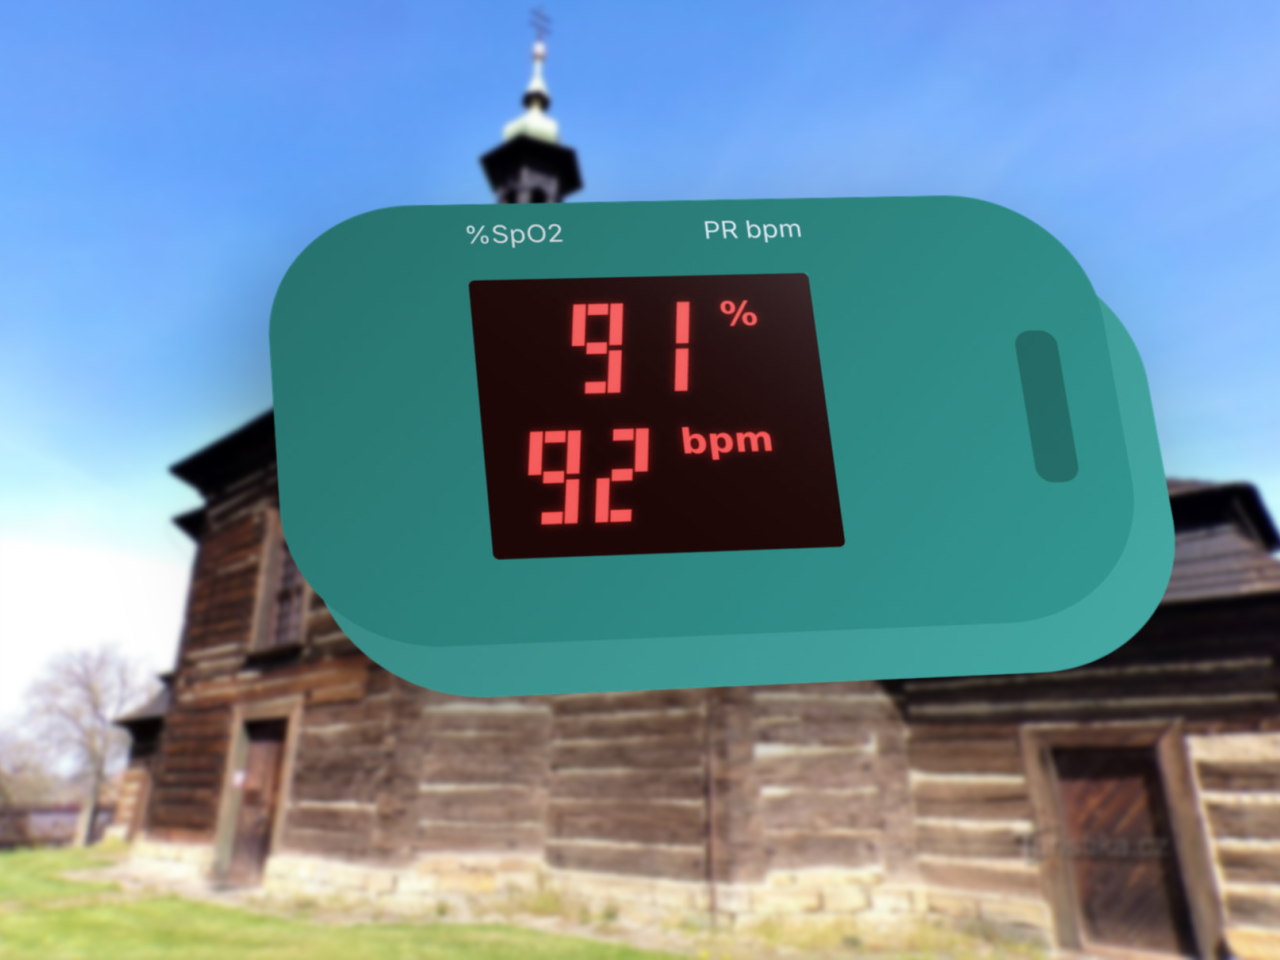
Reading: 91,%
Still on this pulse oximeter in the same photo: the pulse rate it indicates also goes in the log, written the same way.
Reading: 92,bpm
